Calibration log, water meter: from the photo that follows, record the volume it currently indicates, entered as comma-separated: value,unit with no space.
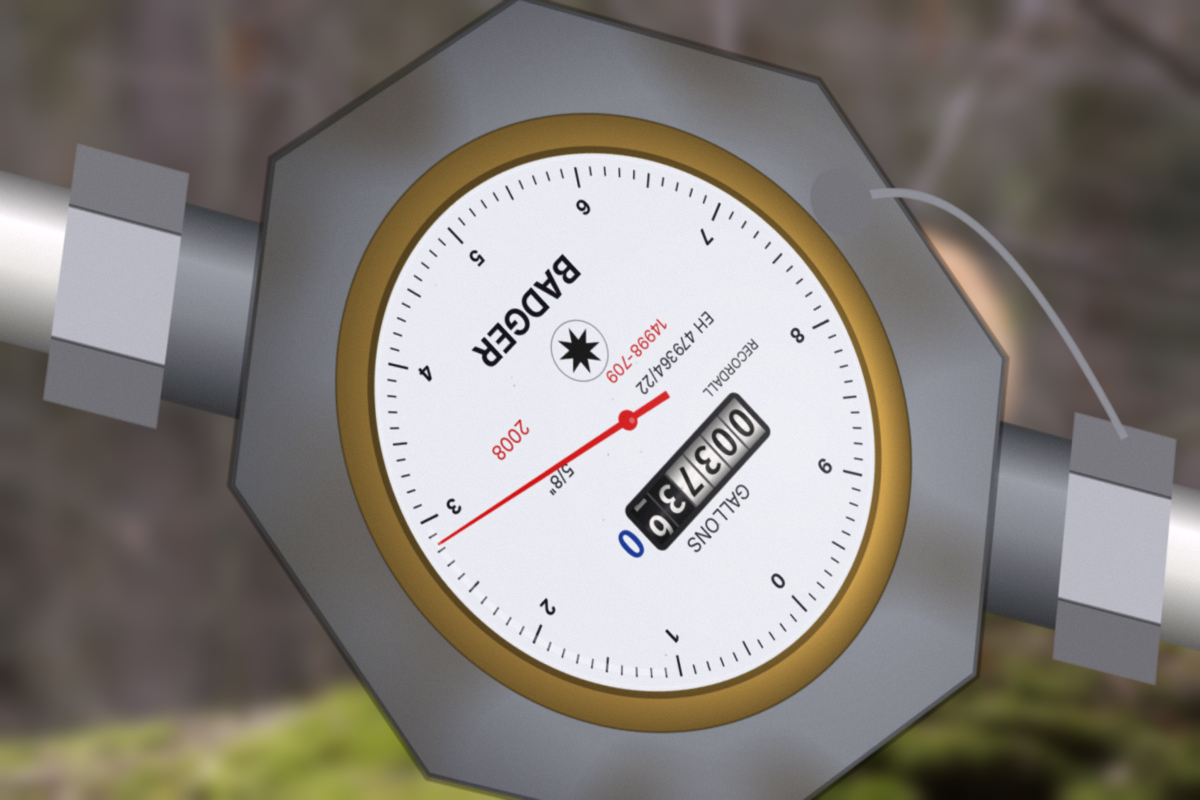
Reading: 37362.8,gal
